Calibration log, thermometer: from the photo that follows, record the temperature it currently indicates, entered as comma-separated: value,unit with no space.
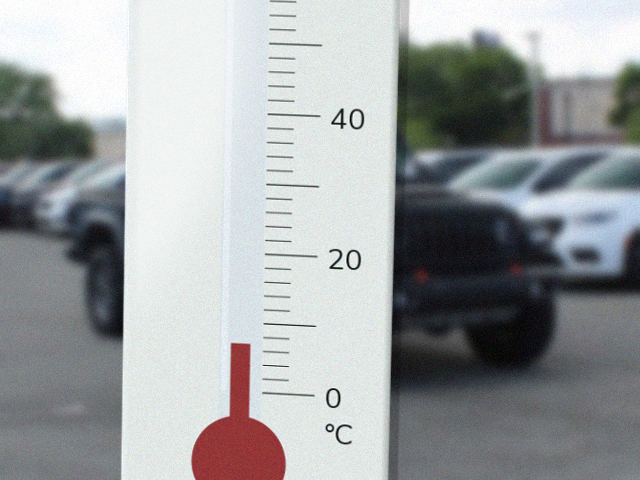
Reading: 7,°C
